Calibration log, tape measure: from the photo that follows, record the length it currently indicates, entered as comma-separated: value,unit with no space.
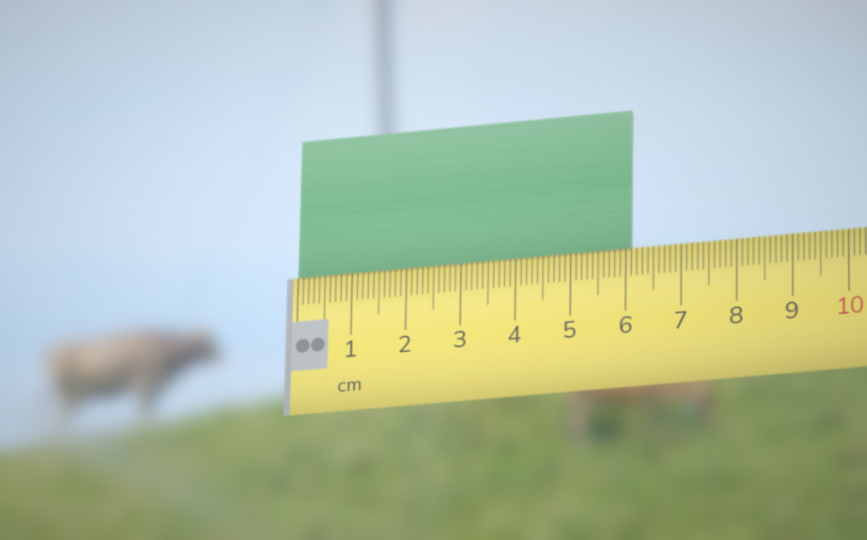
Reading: 6.1,cm
